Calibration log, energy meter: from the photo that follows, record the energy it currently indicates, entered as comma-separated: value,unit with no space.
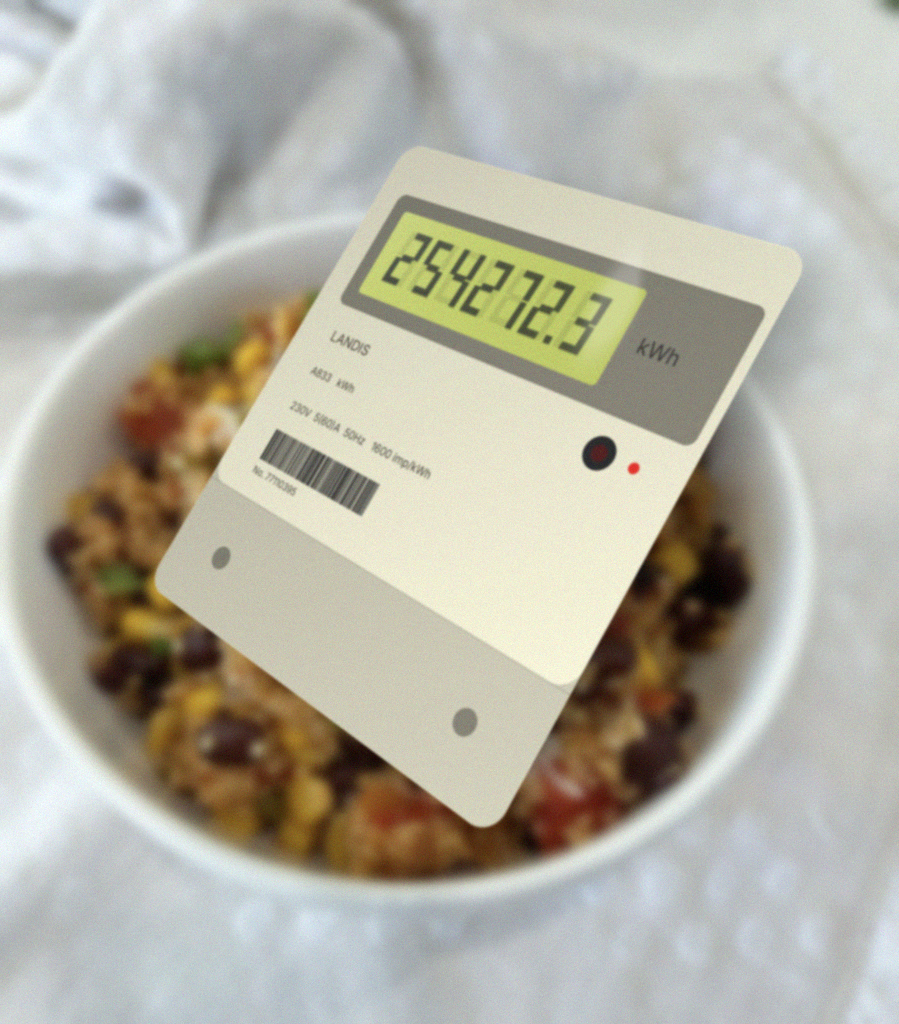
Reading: 254272.3,kWh
